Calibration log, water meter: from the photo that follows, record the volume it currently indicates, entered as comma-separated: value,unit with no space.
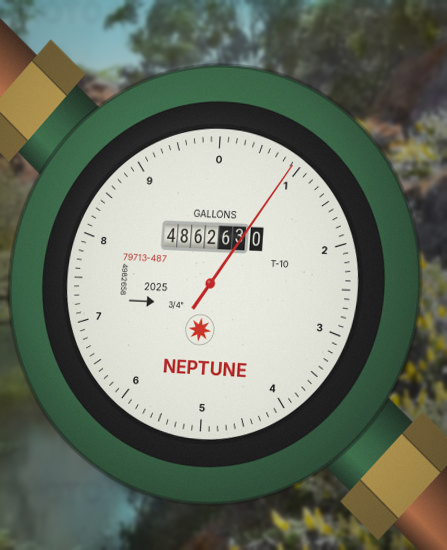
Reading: 4862630.9,gal
